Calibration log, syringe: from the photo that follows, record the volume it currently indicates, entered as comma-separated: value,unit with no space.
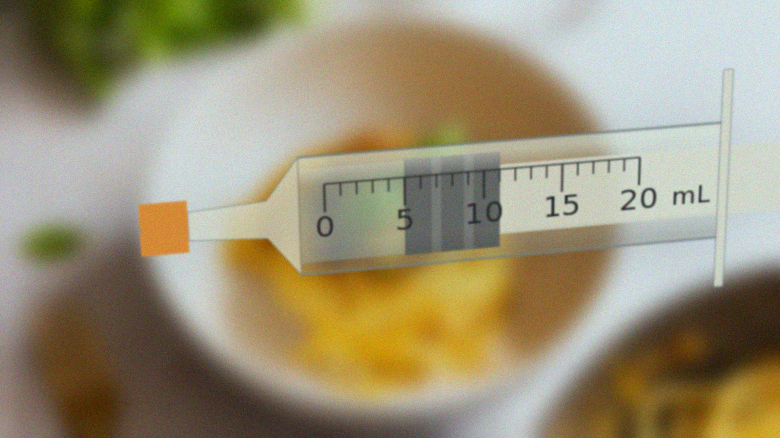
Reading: 5,mL
